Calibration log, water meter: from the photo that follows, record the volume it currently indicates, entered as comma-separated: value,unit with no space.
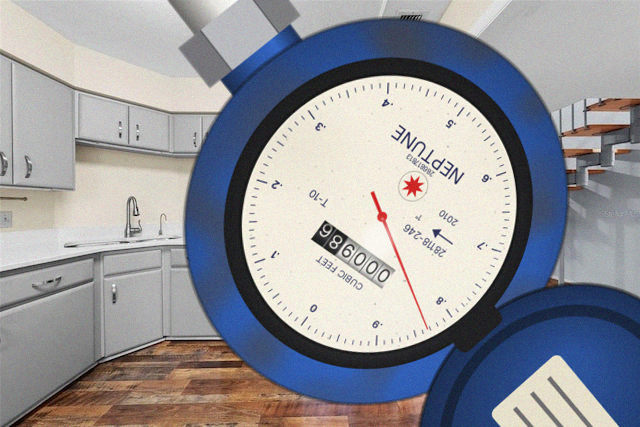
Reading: 985.83,ft³
